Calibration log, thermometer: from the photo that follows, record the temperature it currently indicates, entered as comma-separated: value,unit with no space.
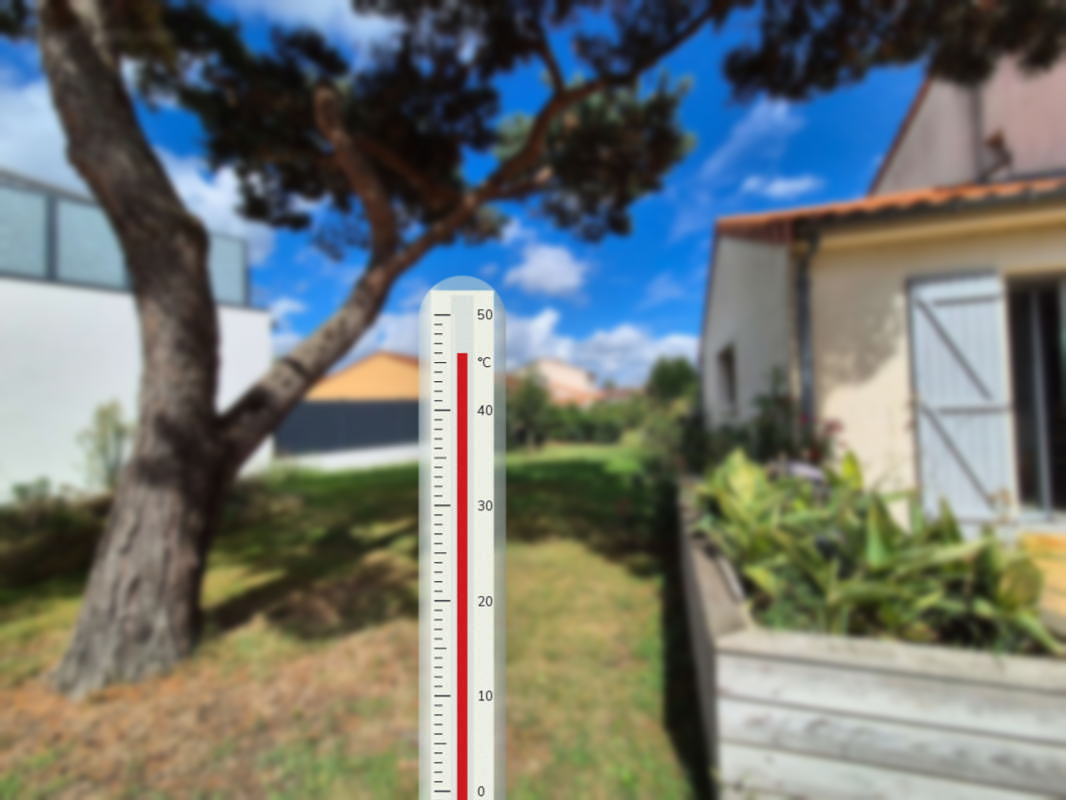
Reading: 46,°C
